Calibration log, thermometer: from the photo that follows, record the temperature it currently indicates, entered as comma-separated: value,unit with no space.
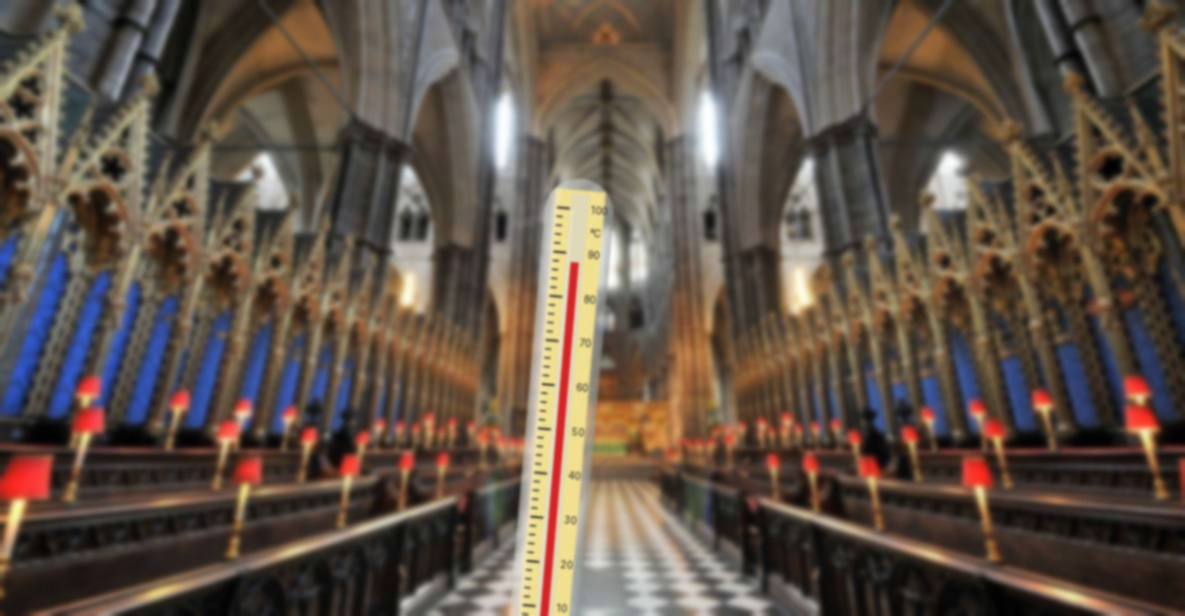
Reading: 88,°C
